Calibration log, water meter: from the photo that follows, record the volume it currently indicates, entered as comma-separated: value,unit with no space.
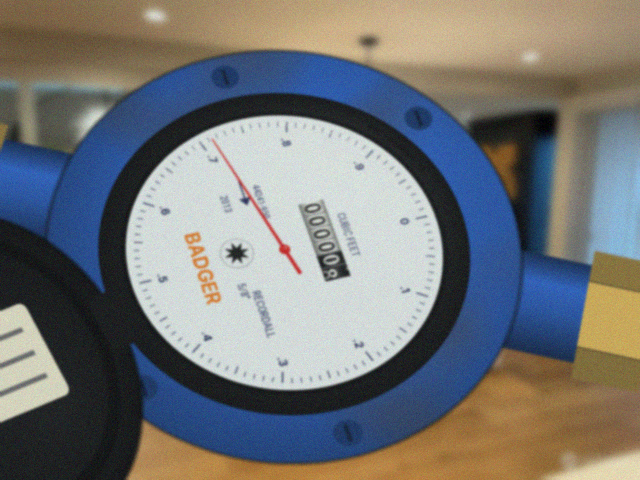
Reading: 7.71,ft³
